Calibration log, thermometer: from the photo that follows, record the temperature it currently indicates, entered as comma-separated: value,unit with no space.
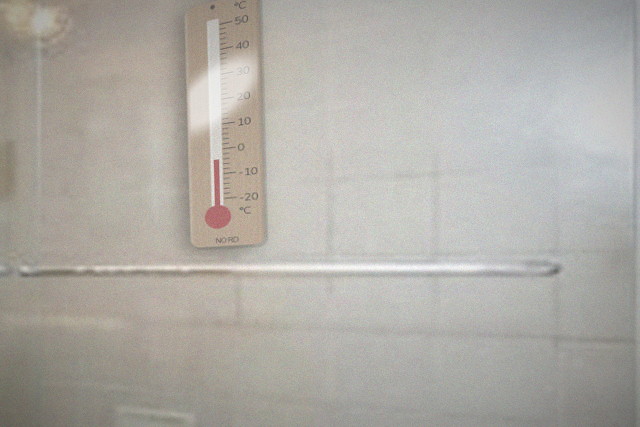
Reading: -4,°C
